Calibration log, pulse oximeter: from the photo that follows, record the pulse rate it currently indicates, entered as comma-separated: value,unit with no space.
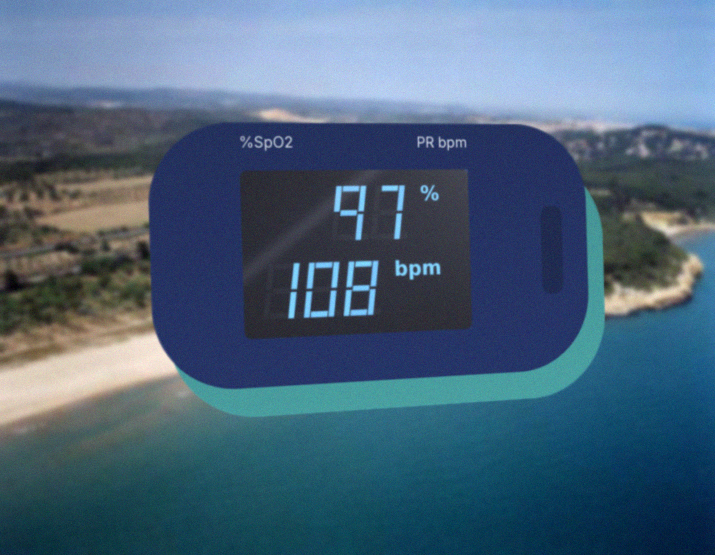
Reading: 108,bpm
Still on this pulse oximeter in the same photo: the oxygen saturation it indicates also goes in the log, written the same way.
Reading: 97,%
